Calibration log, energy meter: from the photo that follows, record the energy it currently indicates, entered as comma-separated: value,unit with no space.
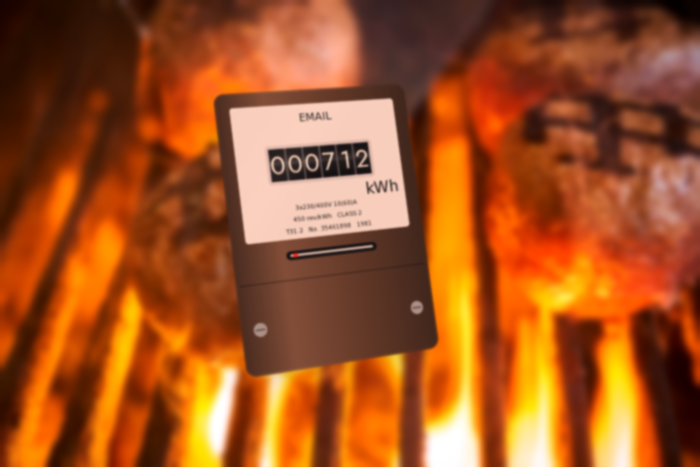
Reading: 712,kWh
